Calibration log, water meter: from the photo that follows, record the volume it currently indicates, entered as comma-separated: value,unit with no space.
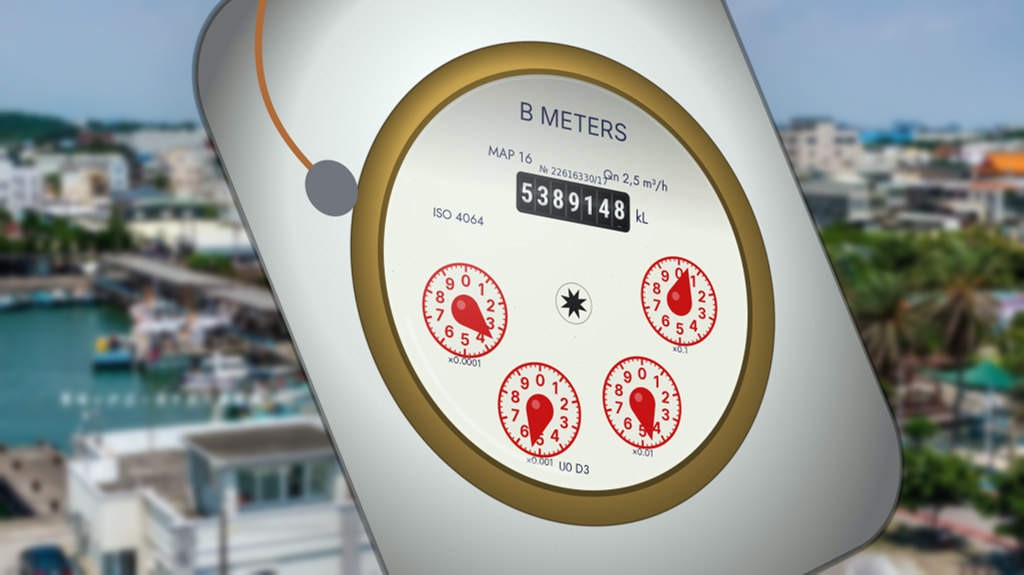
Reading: 5389148.0453,kL
